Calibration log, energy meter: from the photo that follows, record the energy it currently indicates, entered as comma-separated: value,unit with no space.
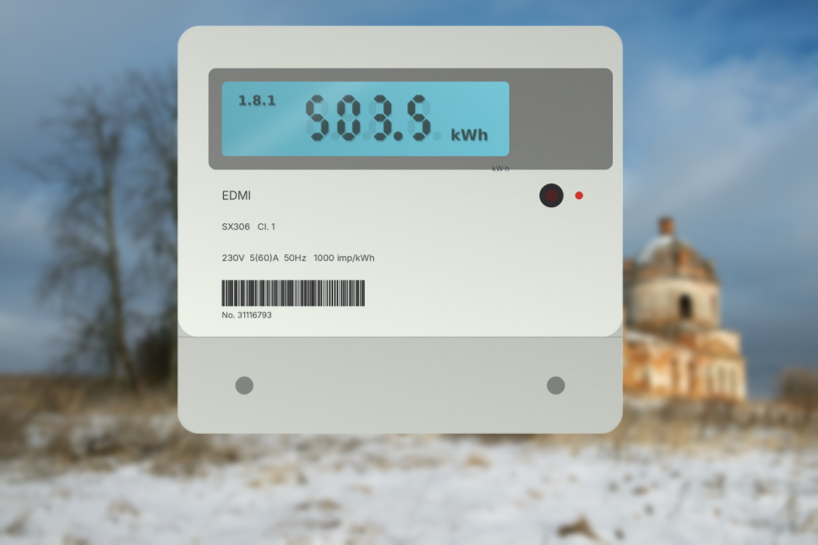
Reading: 503.5,kWh
